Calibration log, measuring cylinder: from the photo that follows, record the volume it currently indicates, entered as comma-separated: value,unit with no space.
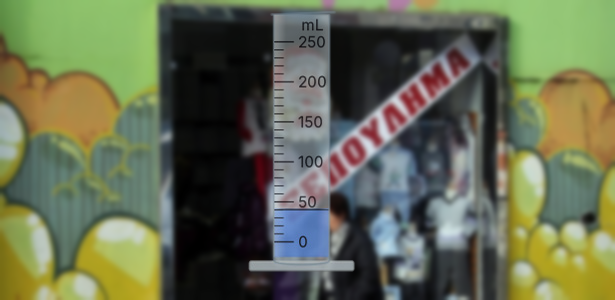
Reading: 40,mL
